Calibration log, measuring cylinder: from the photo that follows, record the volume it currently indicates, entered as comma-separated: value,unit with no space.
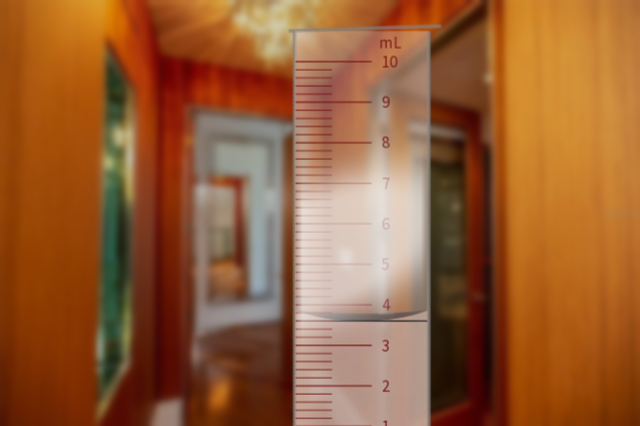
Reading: 3.6,mL
